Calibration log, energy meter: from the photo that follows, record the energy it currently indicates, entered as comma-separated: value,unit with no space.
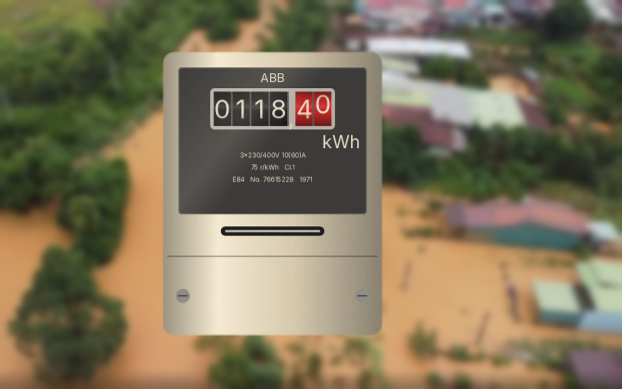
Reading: 118.40,kWh
